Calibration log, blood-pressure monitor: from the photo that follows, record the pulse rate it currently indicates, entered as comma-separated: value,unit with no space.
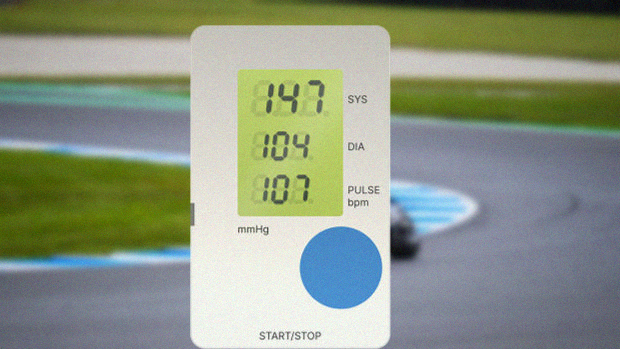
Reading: 107,bpm
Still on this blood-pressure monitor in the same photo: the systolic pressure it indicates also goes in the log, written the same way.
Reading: 147,mmHg
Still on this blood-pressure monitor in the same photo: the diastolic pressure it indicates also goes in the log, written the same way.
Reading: 104,mmHg
